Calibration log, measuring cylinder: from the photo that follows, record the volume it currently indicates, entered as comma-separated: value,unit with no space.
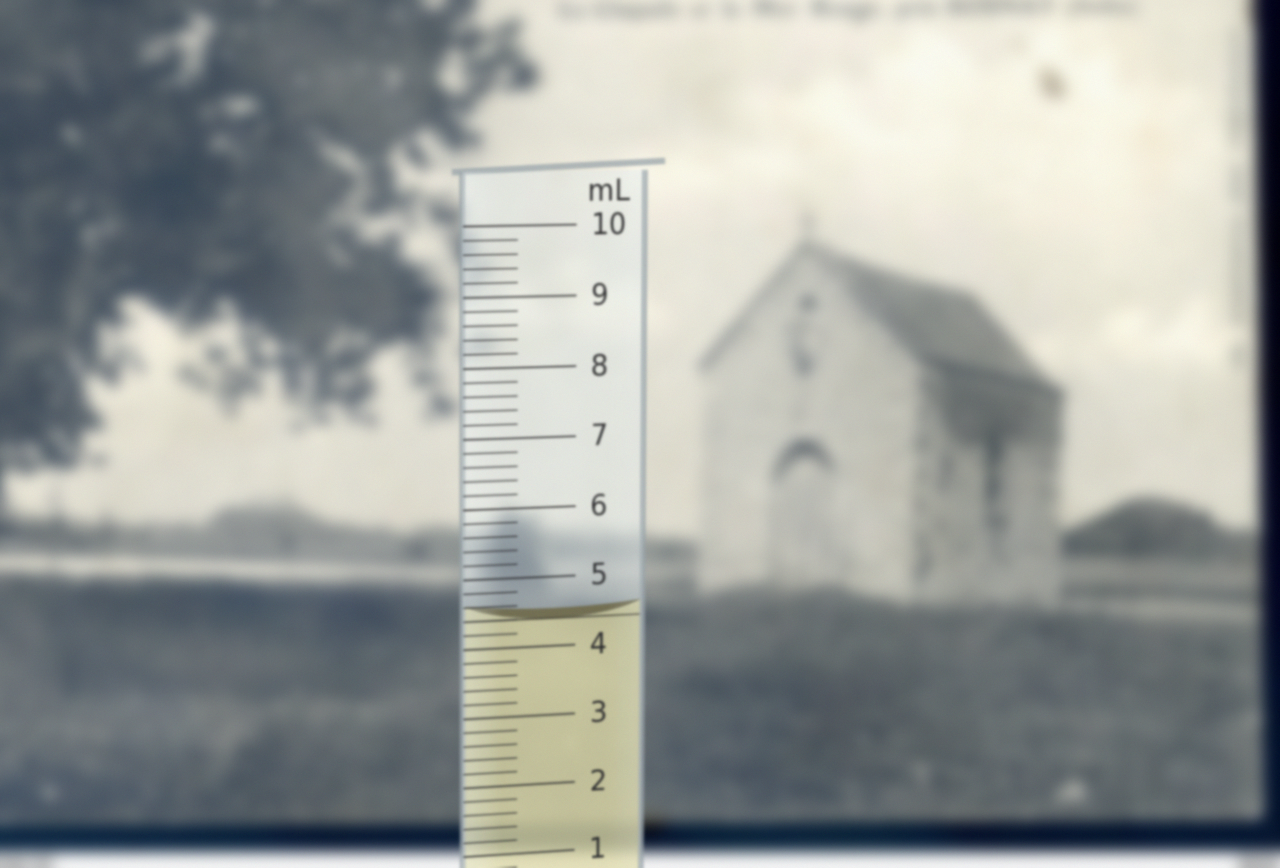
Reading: 4.4,mL
